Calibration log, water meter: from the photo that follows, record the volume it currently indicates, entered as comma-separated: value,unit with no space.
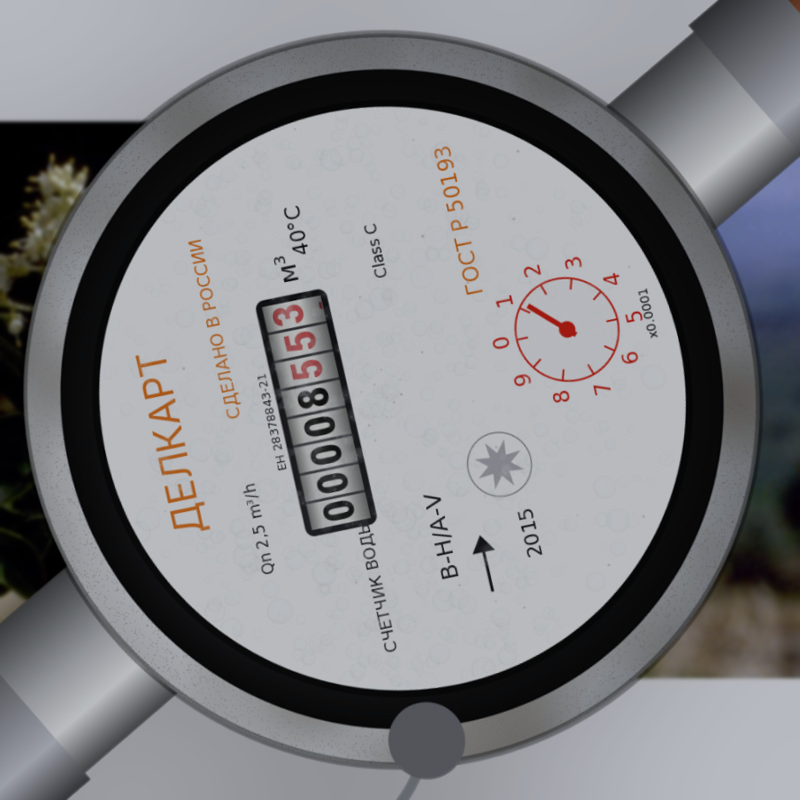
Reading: 8.5531,m³
